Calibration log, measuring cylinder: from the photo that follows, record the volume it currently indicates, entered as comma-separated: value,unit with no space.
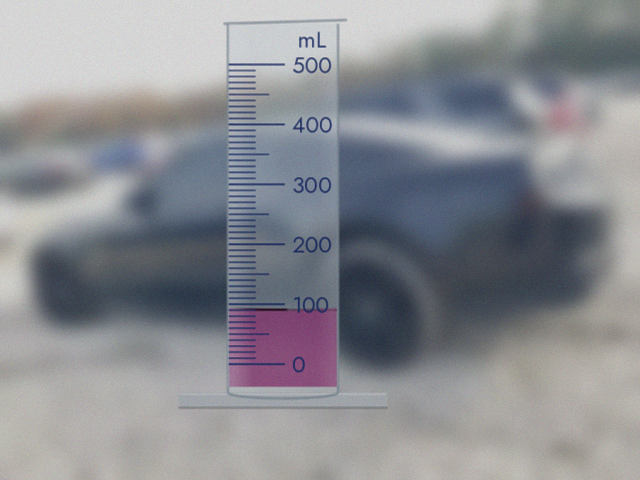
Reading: 90,mL
